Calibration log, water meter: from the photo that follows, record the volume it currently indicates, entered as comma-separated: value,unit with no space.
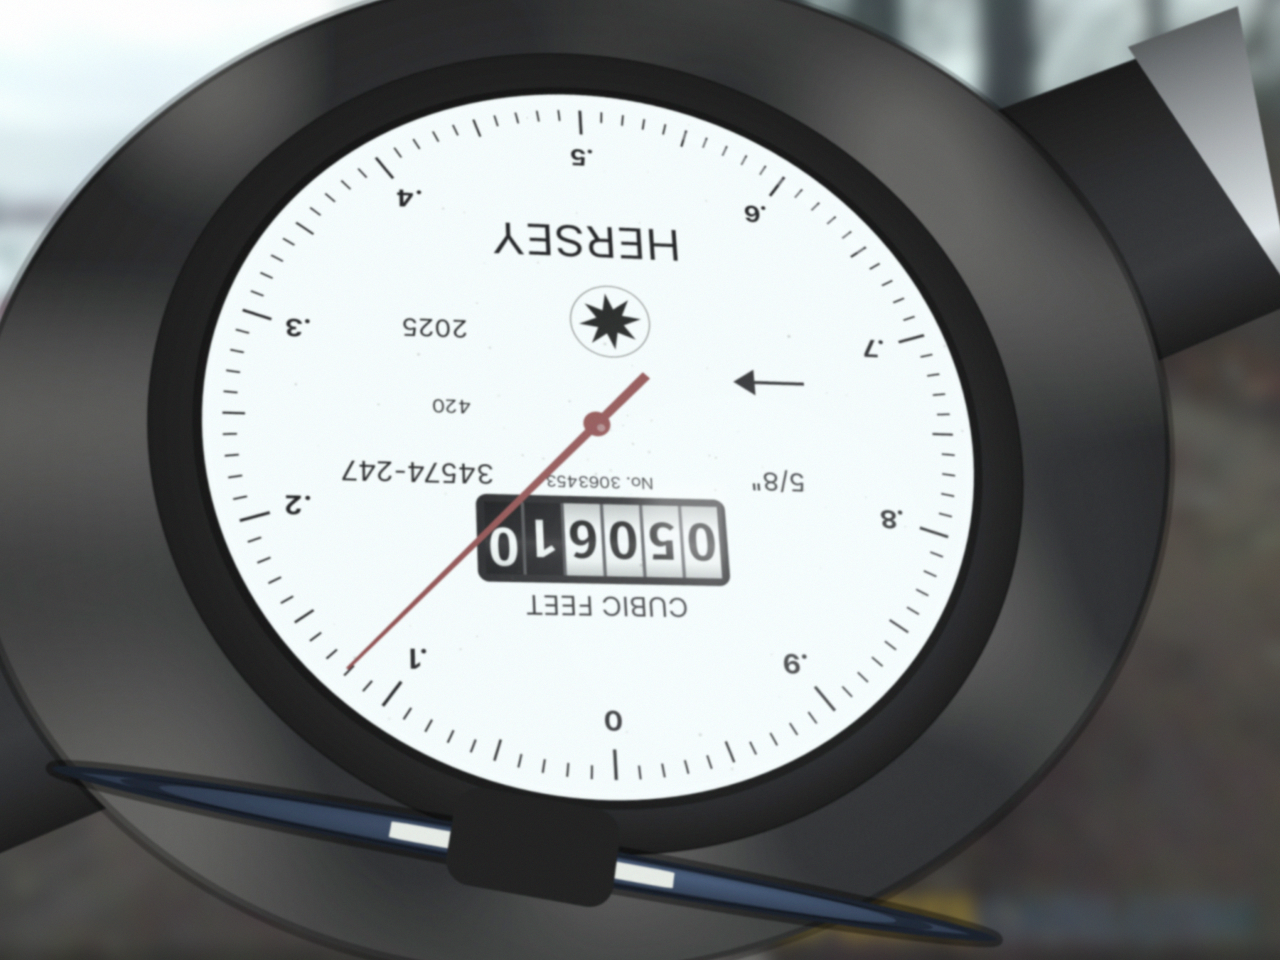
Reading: 50610.12,ft³
